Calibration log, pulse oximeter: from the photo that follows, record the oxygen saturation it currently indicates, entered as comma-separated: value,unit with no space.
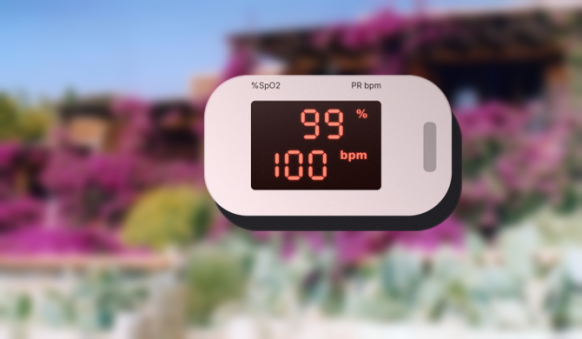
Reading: 99,%
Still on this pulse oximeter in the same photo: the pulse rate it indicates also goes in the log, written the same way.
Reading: 100,bpm
